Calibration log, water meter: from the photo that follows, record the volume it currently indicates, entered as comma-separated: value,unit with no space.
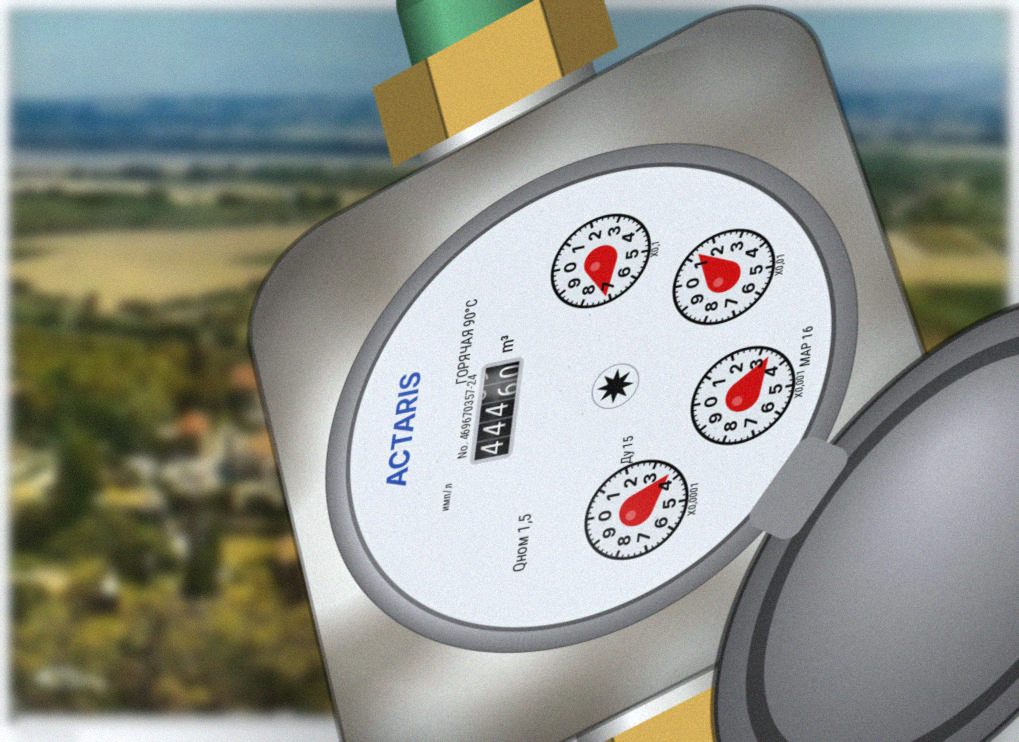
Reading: 44459.7133,m³
